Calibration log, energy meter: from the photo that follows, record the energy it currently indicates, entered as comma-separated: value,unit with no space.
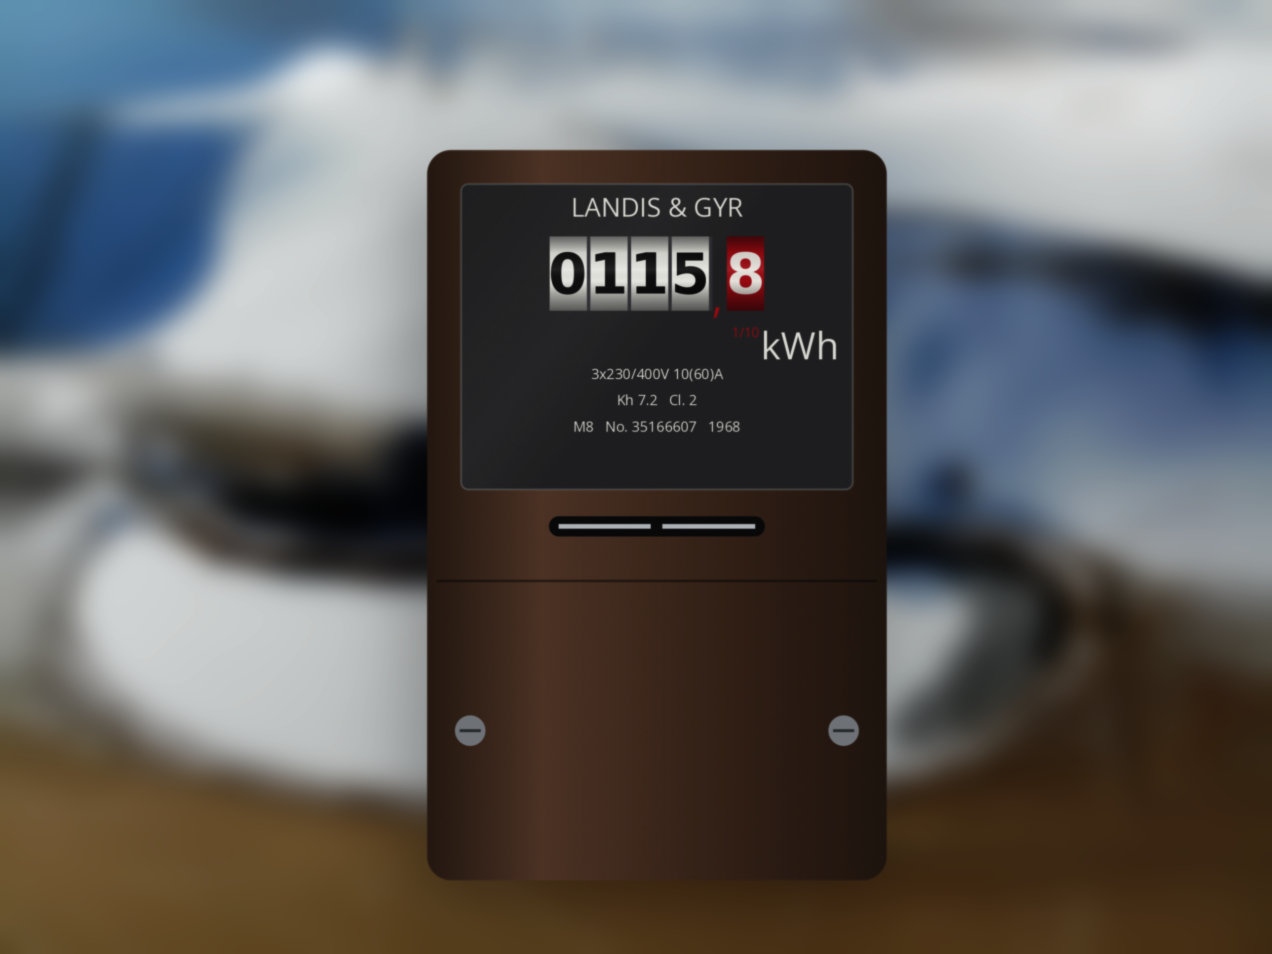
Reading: 115.8,kWh
